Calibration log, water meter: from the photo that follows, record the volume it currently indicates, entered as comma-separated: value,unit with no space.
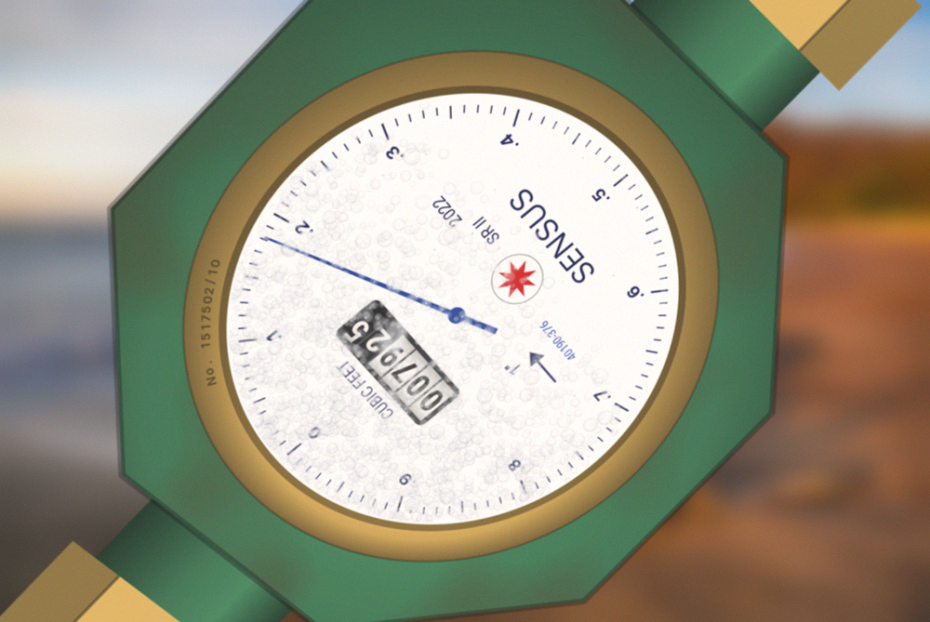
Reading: 7925.18,ft³
